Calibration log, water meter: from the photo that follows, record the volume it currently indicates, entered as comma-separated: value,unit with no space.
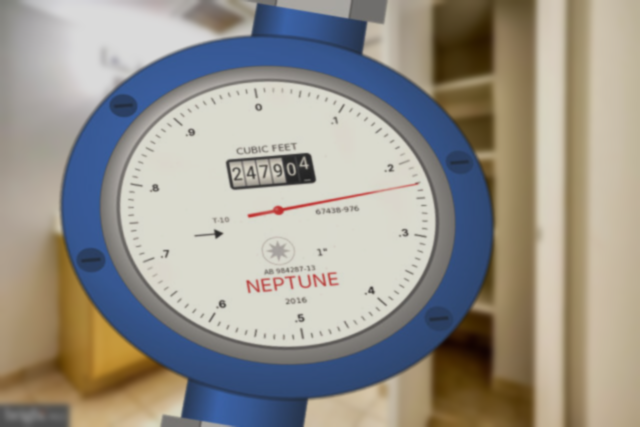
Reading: 247904.23,ft³
